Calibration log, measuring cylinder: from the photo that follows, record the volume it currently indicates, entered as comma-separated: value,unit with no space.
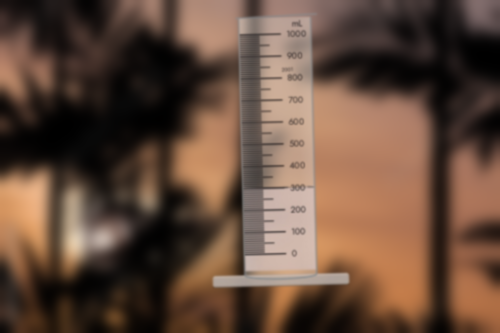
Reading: 300,mL
